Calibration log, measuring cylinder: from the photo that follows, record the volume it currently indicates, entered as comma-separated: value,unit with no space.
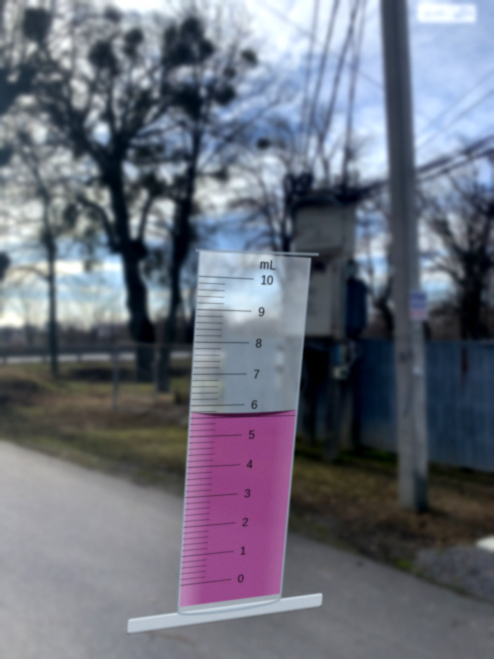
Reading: 5.6,mL
